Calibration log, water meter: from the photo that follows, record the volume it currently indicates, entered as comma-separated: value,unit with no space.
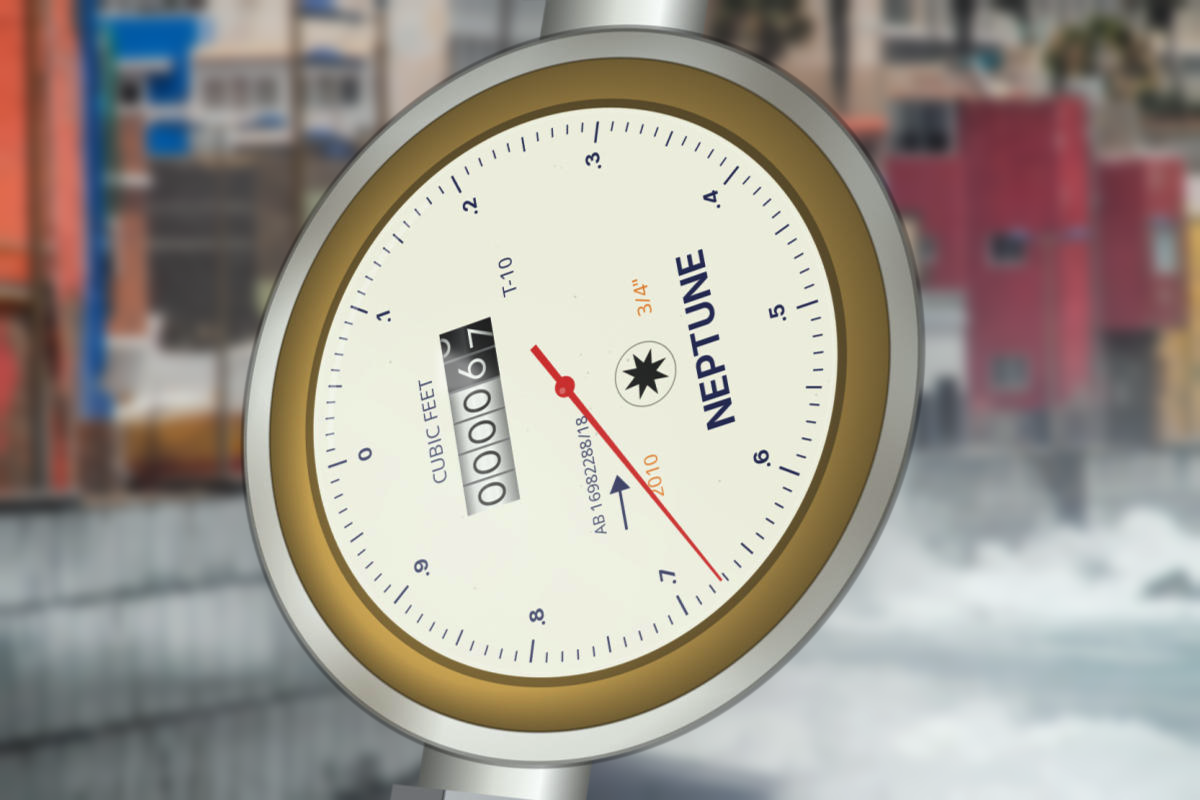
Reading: 66.67,ft³
